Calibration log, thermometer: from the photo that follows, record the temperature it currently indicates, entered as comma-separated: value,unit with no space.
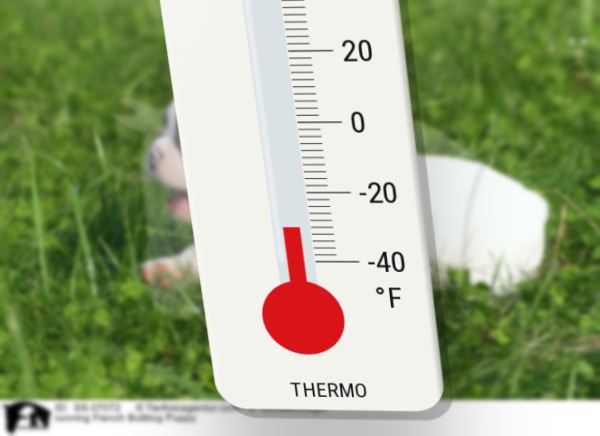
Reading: -30,°F
